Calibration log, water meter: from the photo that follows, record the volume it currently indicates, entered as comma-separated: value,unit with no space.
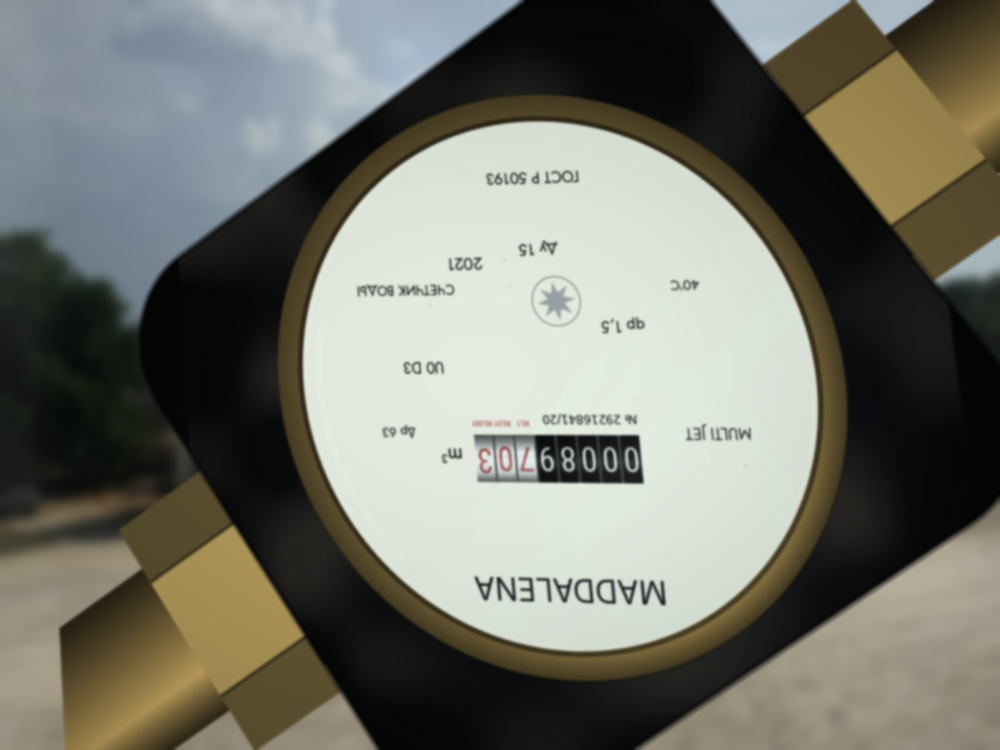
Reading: 89.703,m³
